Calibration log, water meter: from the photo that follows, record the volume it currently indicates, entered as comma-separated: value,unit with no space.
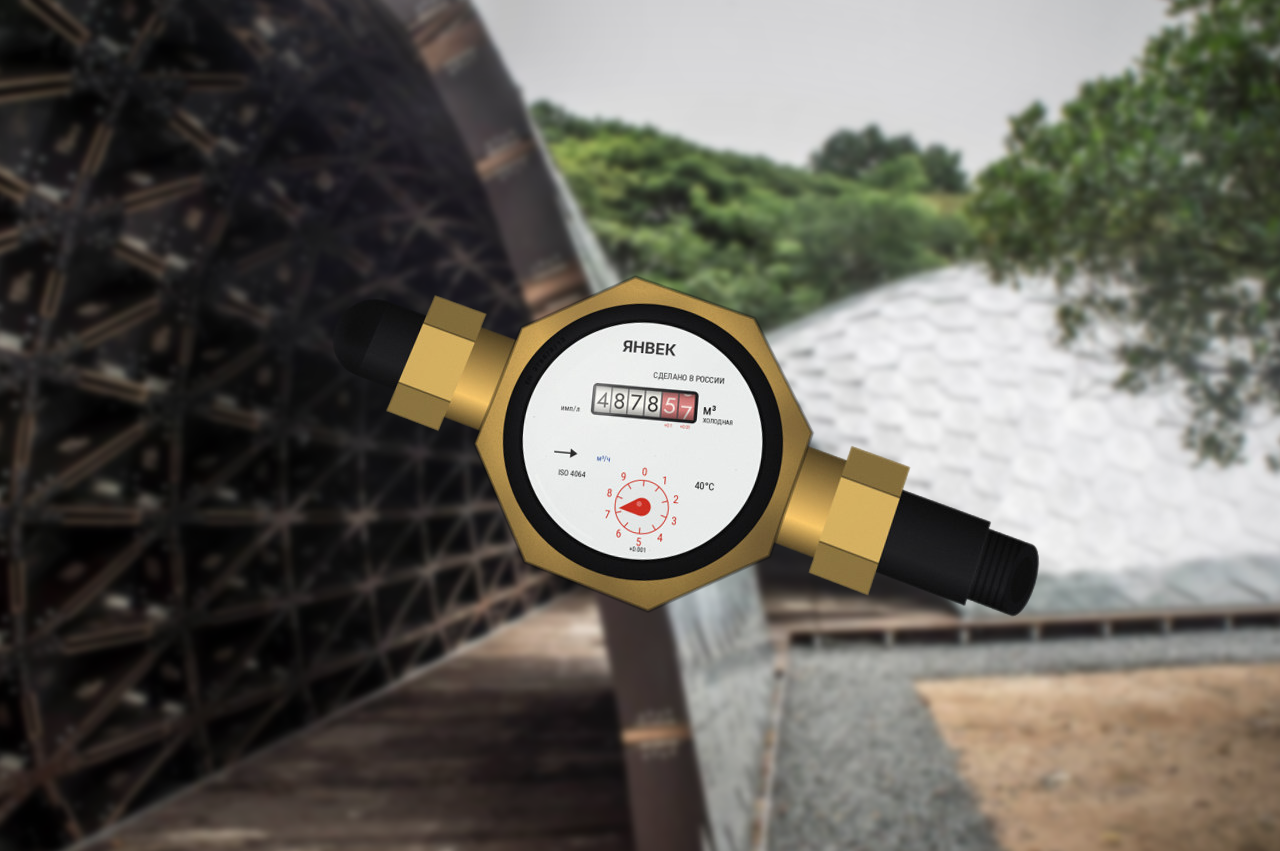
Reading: 4878.567,m³
